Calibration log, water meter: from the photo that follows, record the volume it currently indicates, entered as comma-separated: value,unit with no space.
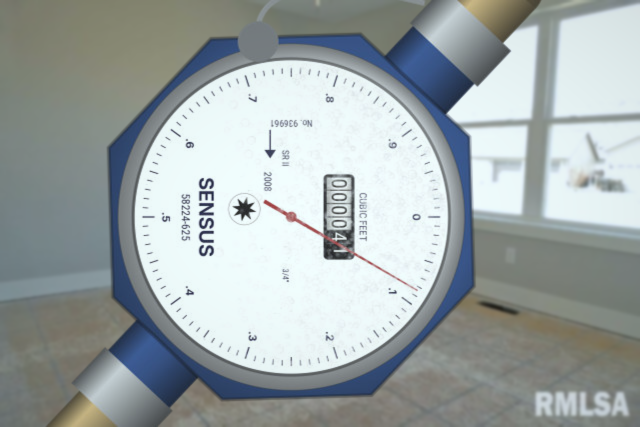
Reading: 41.08,ft³
